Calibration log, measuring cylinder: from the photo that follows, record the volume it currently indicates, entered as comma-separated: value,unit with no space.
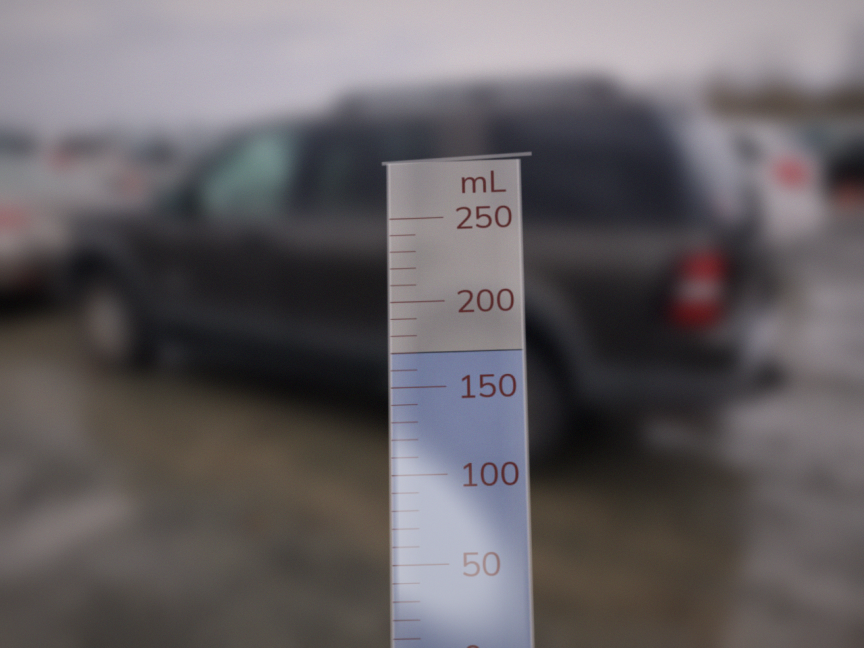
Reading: 170,mL
